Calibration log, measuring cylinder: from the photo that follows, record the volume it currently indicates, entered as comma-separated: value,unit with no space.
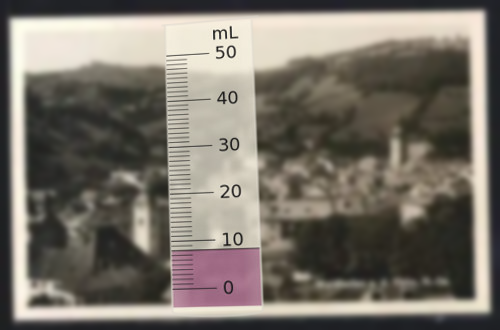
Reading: 8,mL
